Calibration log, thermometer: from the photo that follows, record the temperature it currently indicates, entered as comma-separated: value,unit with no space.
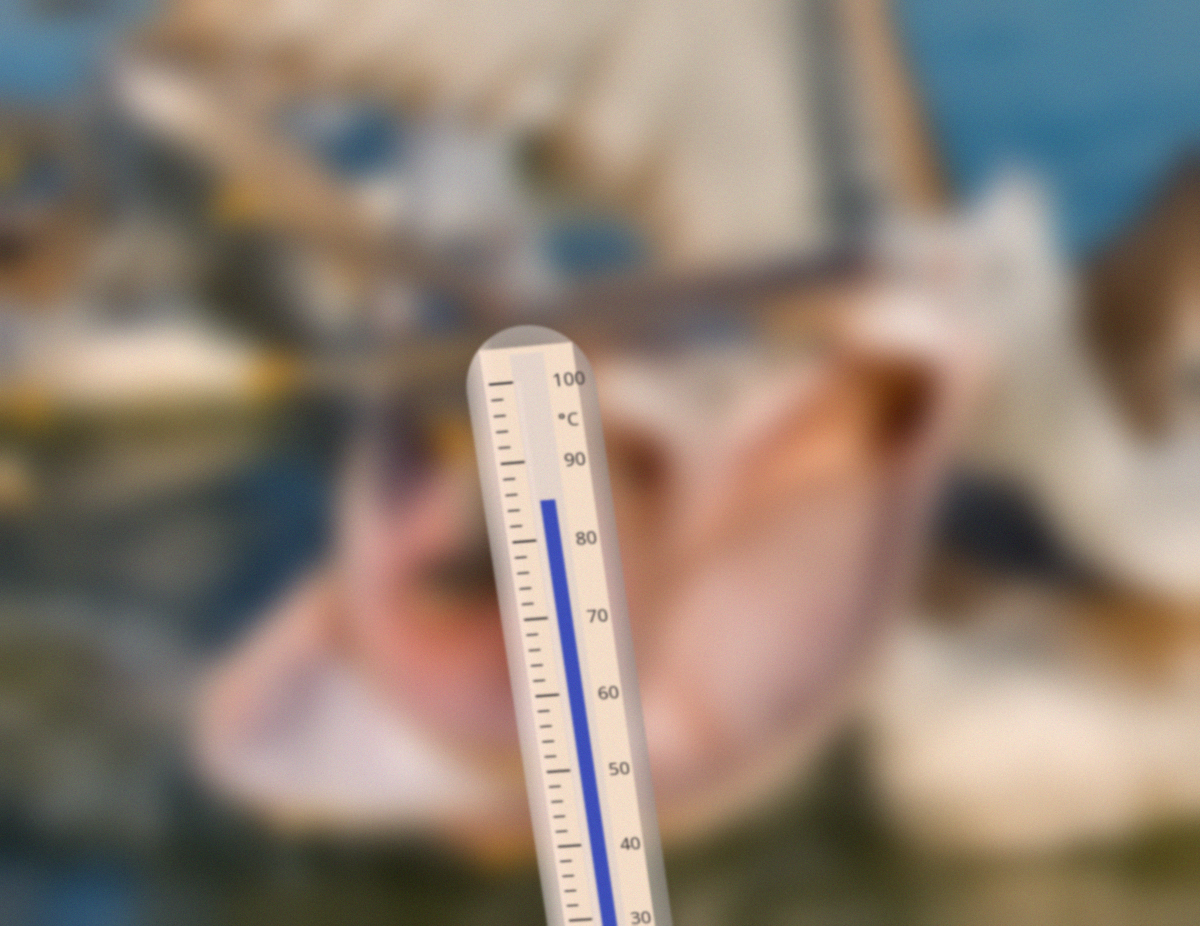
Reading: 85,°C
